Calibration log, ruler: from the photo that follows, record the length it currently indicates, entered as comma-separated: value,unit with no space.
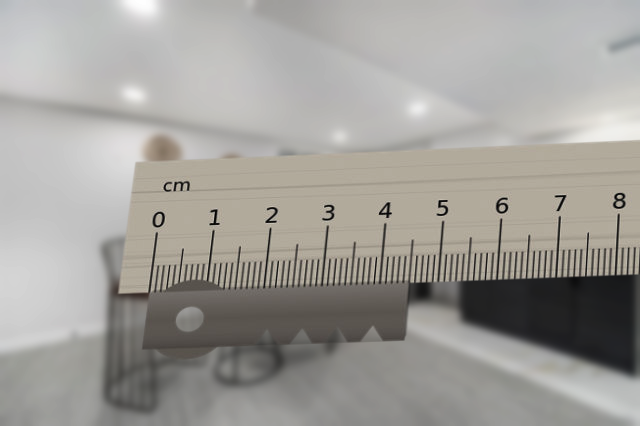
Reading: 4.5,cm
